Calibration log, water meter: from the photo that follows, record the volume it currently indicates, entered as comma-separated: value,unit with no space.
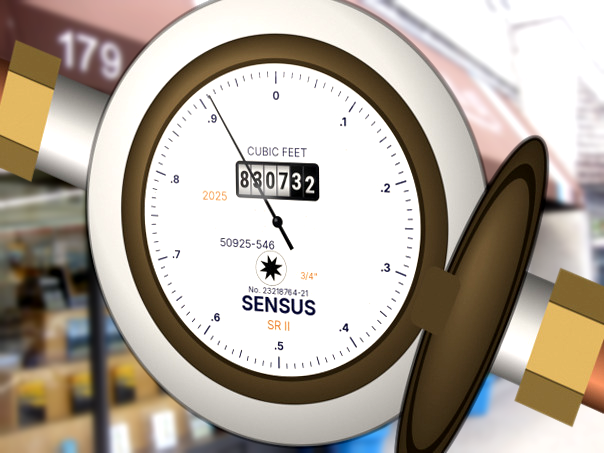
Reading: 830731.91,ft³
